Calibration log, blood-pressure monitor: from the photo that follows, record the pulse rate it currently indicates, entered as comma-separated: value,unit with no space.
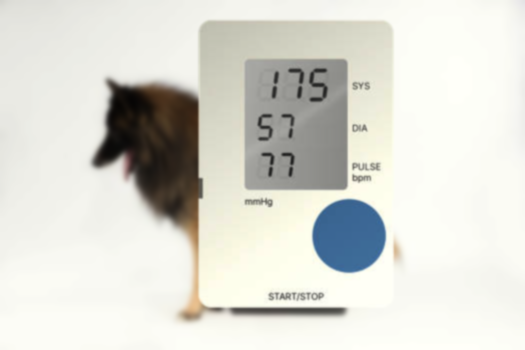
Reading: 77,bpm
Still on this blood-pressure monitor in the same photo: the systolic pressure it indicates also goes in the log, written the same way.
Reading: 175,mmHg
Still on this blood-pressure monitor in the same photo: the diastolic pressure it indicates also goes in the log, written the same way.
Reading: 57,mmHg
